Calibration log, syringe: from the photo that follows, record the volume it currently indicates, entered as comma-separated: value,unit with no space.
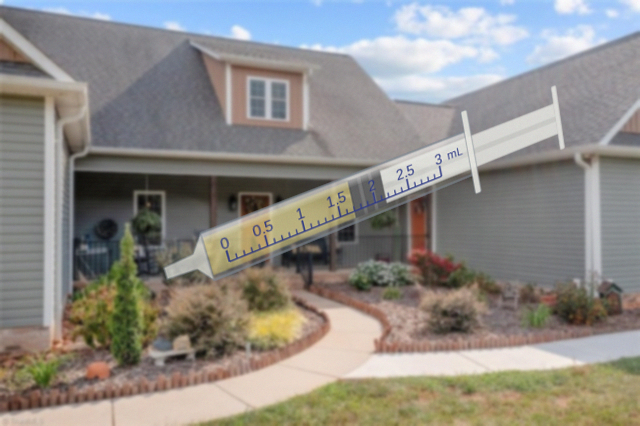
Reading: 1.7,mL
